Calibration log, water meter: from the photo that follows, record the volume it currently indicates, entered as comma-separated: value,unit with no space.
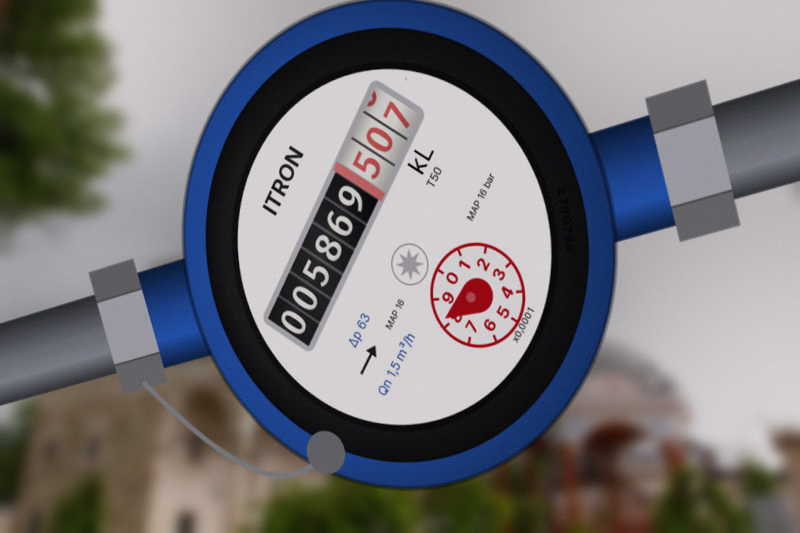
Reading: 5869.5068,kL
